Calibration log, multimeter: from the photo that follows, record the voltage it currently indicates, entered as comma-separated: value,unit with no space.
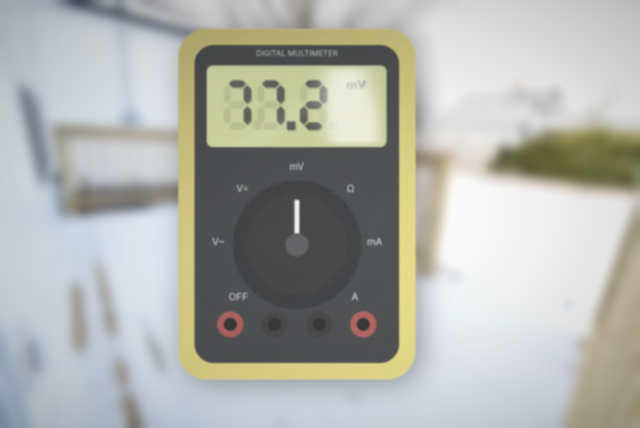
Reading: 77.2,mV
